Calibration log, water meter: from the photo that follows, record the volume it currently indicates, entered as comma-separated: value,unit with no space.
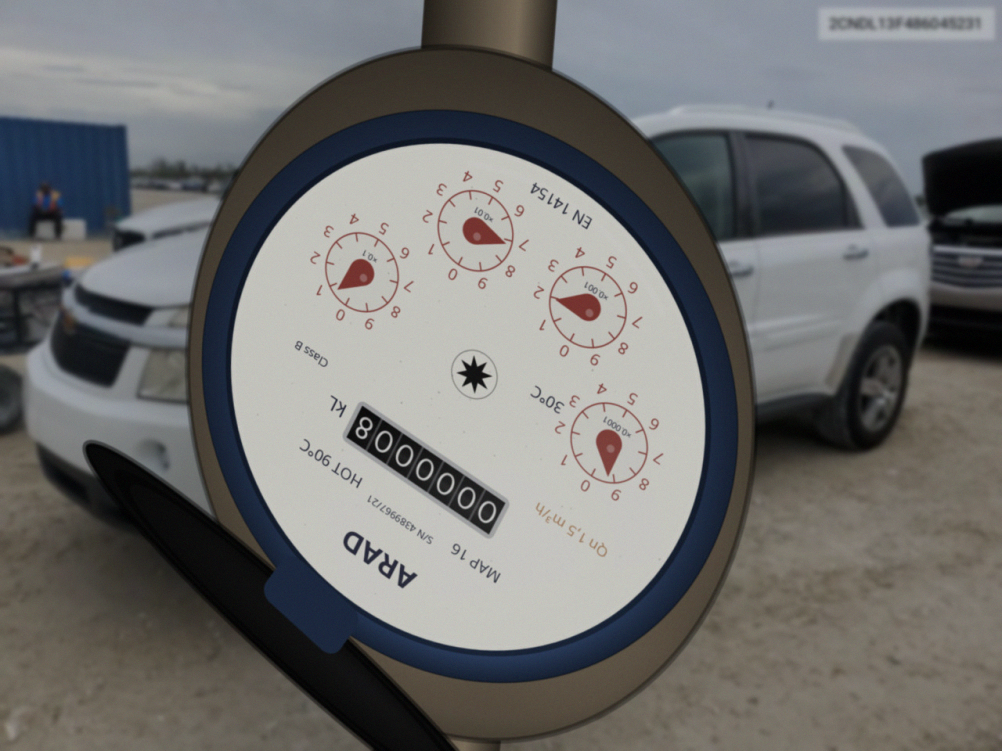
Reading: 8.0719,kL
